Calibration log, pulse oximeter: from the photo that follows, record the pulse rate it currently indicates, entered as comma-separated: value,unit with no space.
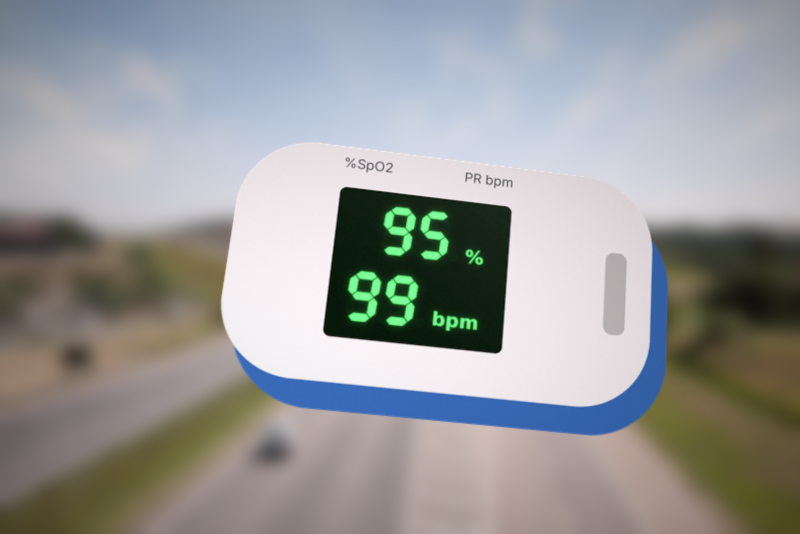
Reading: 99,bpm
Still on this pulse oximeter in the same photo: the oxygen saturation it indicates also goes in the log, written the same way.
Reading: 95,%
